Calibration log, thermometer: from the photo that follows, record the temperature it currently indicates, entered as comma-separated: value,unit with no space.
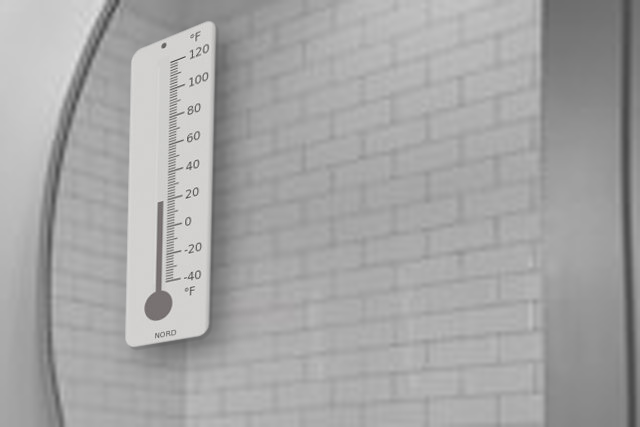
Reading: 20,°F
